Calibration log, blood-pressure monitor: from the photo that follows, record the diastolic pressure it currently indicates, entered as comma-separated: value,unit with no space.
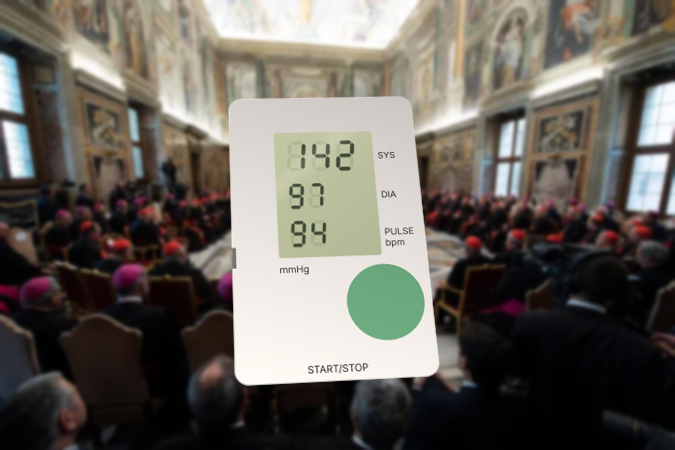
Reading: 97,mmHg
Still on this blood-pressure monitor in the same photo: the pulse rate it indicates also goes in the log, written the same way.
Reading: 94,bpm
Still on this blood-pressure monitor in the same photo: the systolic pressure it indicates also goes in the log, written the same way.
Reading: 142,mmHg
